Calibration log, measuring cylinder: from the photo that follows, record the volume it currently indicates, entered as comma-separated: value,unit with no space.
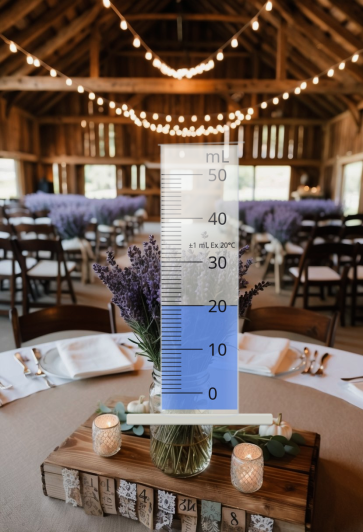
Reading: 20,mL
